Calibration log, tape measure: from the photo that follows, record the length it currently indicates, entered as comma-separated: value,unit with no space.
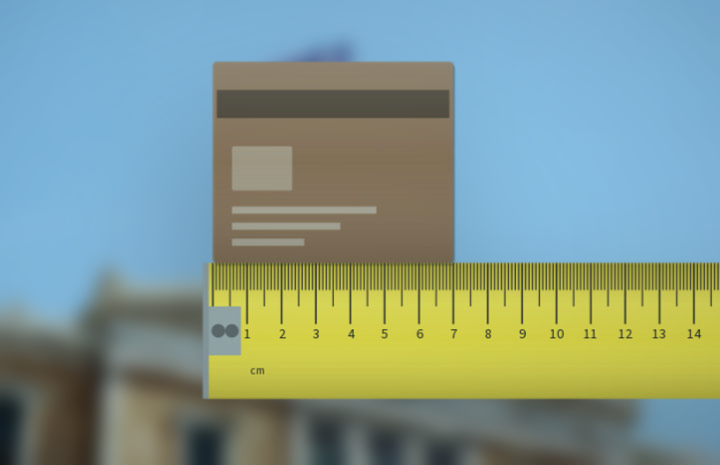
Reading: 7,cm
